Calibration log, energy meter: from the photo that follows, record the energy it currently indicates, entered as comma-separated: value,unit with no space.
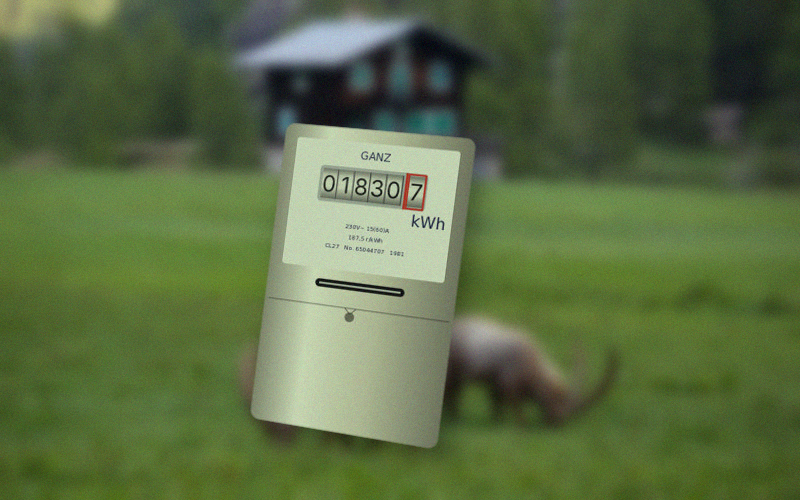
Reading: 1830.7,kWh
